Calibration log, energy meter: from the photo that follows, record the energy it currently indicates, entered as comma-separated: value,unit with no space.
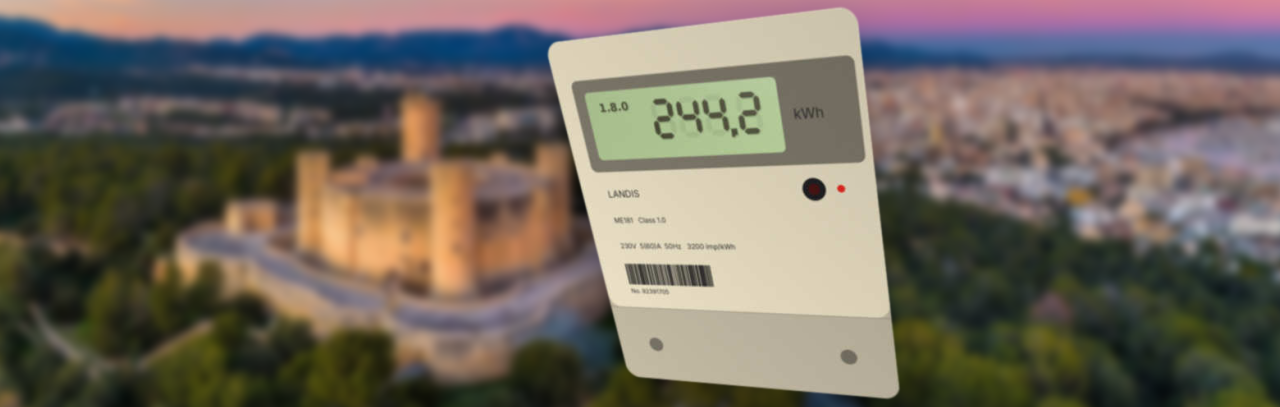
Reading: 244.2,kWh
